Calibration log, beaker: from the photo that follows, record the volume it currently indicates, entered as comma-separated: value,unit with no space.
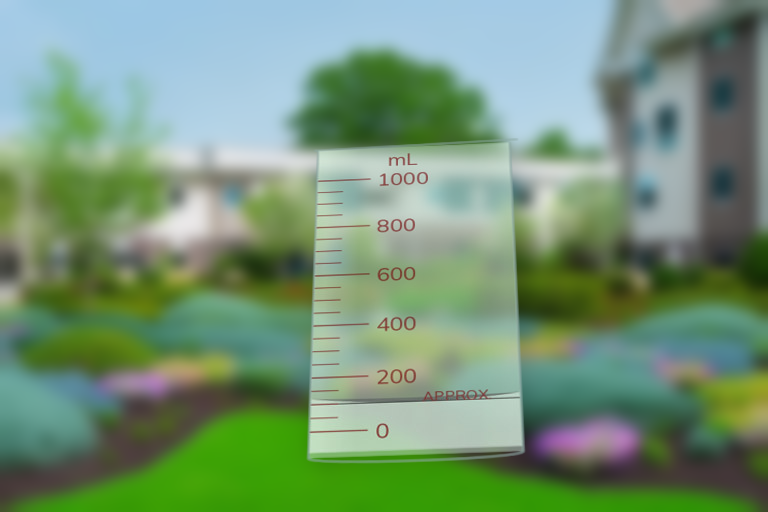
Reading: 100,mL
